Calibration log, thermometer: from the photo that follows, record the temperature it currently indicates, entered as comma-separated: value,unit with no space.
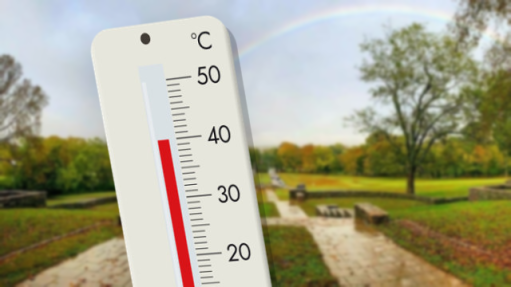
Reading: 40,°C
